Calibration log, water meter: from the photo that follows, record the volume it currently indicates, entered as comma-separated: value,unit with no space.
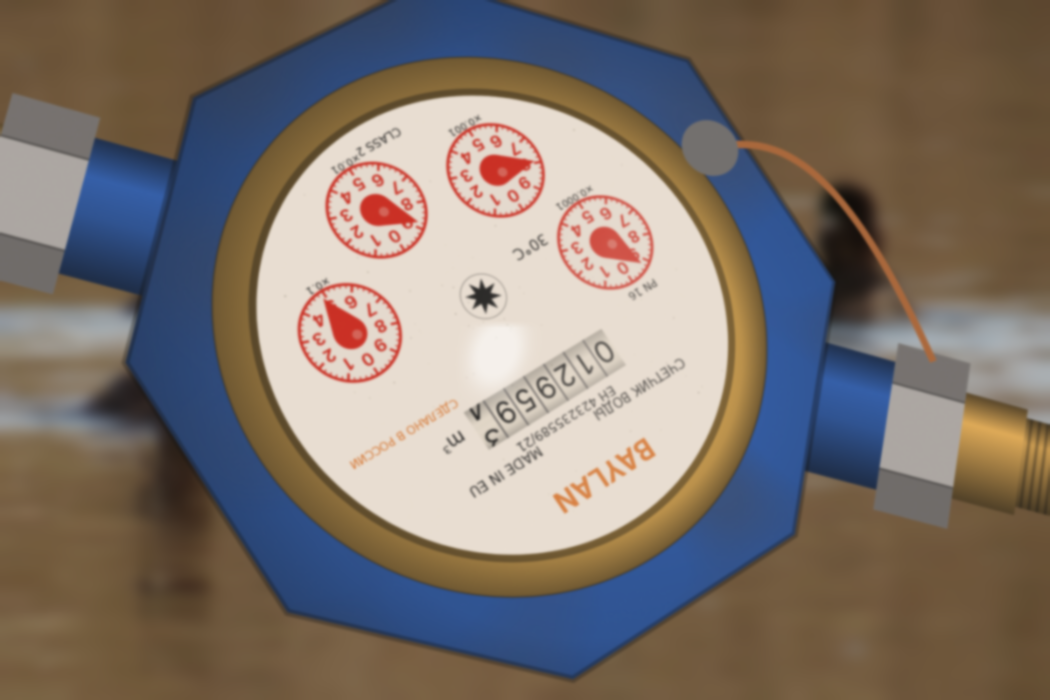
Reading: 129593.4879,m³
